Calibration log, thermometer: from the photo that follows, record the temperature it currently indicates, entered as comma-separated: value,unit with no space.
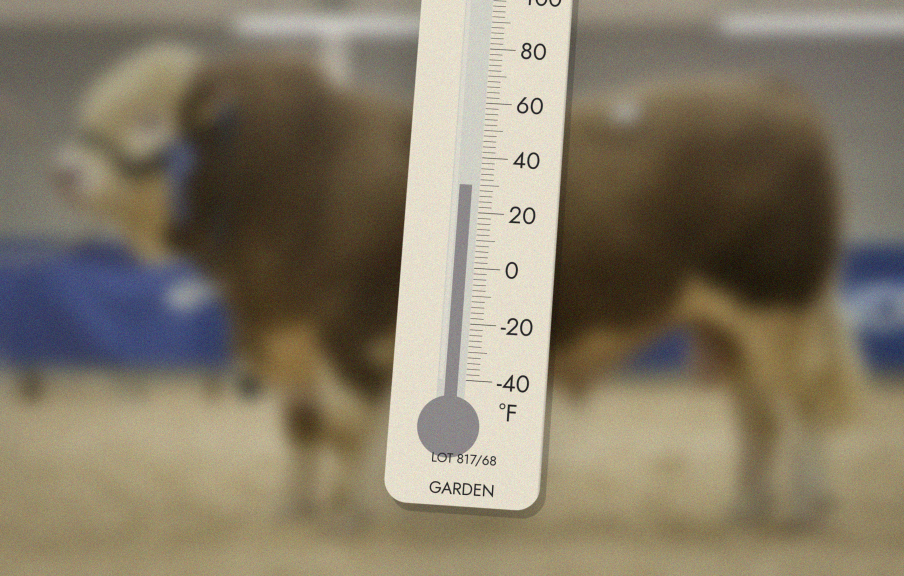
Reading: 30,°F
